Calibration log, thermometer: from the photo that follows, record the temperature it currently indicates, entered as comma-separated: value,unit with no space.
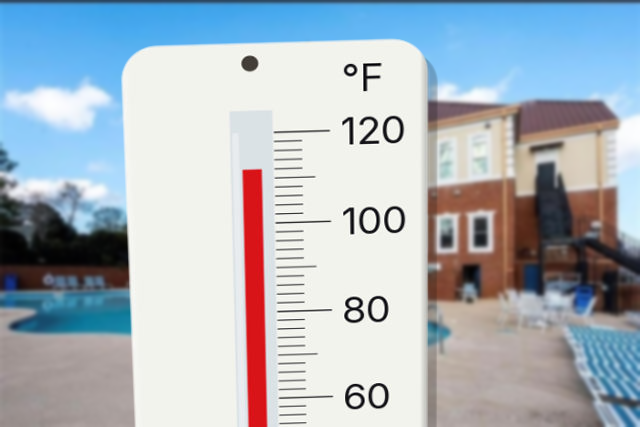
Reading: 112,°F
